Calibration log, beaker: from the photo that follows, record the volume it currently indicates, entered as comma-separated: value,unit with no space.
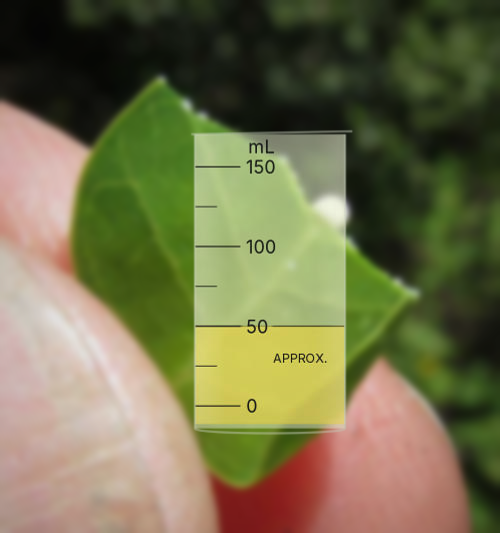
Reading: 50,mL
